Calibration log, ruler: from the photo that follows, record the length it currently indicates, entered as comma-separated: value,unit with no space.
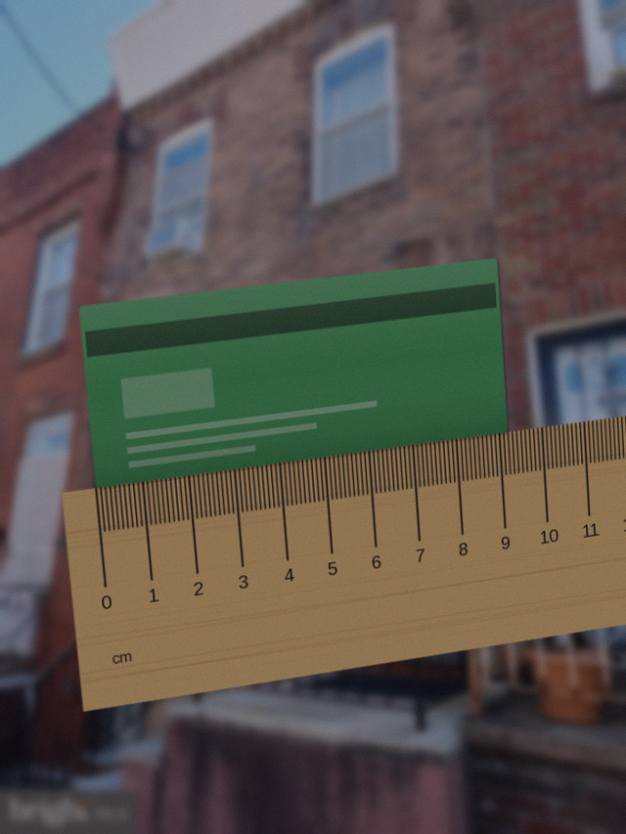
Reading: 9.2,cm
